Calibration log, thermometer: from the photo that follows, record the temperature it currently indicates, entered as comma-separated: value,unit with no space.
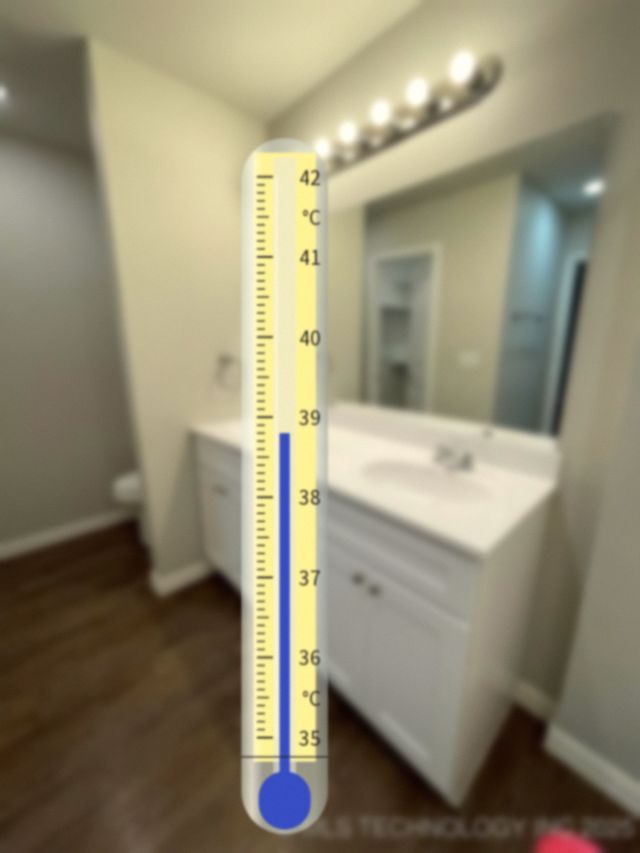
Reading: 38.8,°C
